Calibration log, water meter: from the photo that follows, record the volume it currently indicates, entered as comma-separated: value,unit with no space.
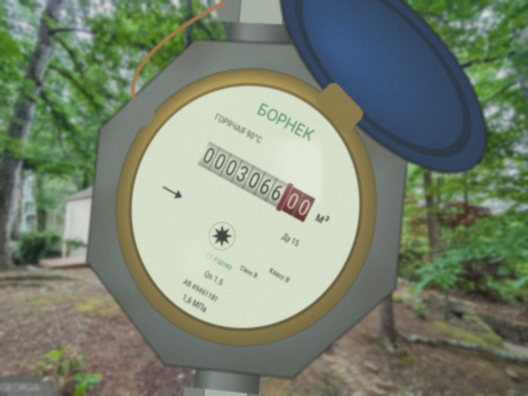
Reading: 3066.00,m³
